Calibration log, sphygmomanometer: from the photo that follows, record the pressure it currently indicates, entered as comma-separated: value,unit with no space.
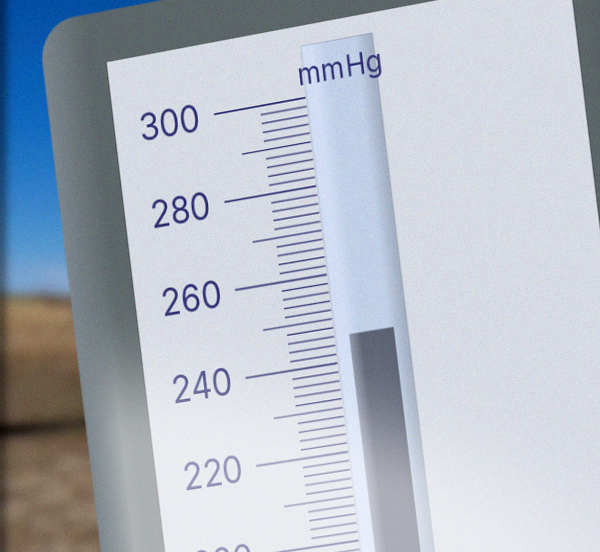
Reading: 246,mmHg
